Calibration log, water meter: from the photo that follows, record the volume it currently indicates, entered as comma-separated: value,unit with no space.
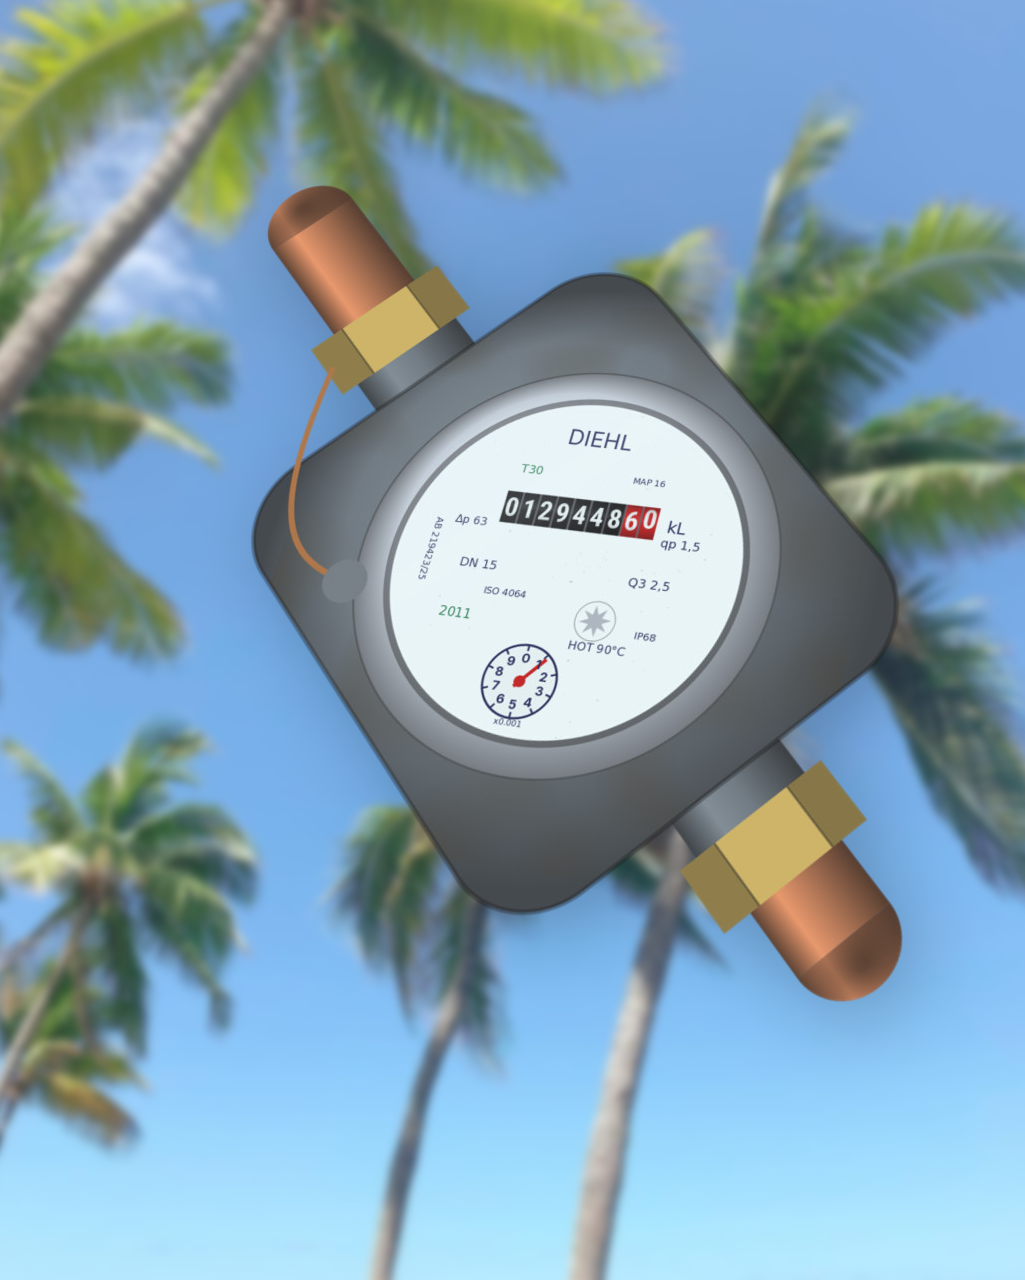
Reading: 129448.601,kL
